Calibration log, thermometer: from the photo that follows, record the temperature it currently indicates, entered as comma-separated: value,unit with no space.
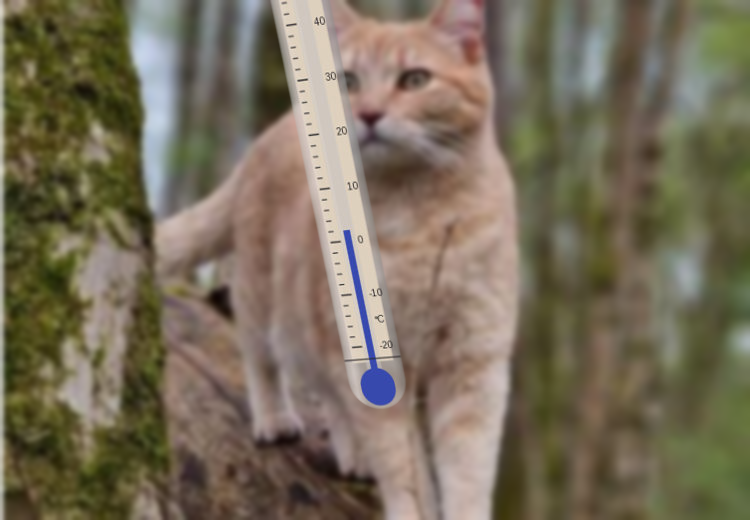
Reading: 2,°C
